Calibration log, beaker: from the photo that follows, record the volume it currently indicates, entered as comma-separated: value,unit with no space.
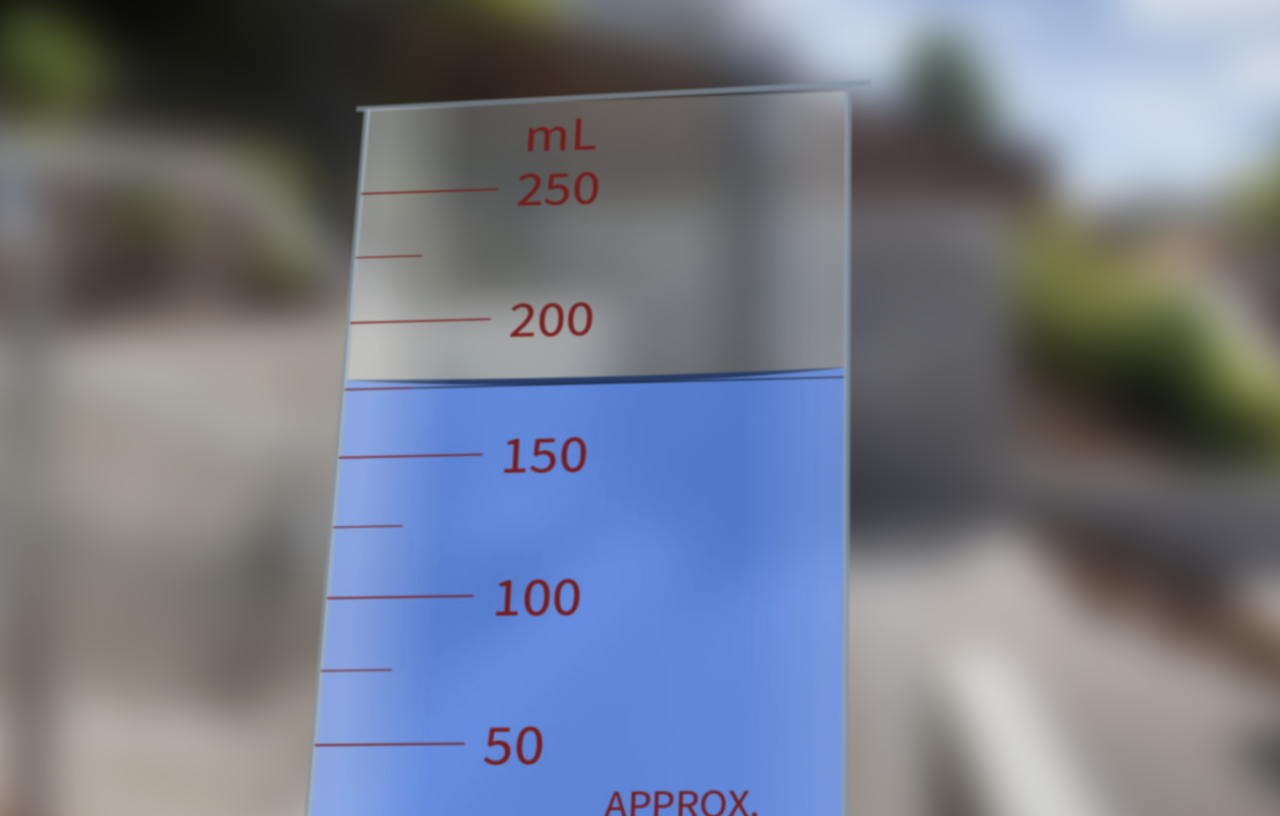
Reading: 175,mL
